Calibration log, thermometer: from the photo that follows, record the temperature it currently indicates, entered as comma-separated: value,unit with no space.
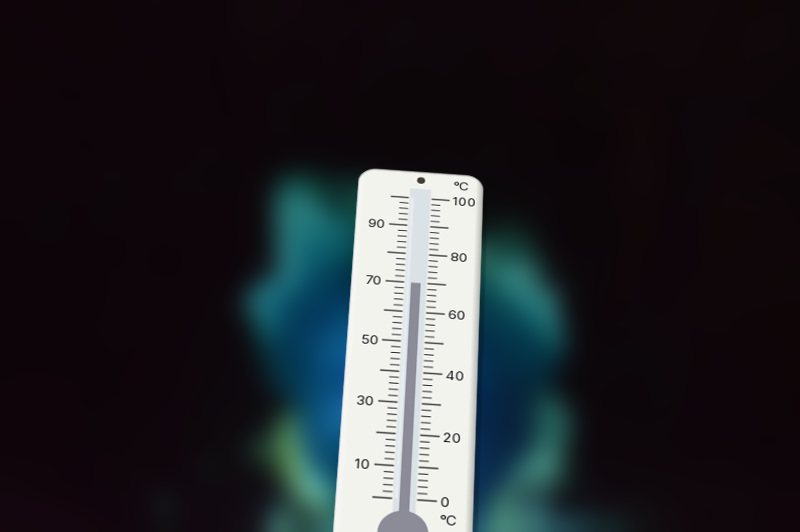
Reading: 70,°C
